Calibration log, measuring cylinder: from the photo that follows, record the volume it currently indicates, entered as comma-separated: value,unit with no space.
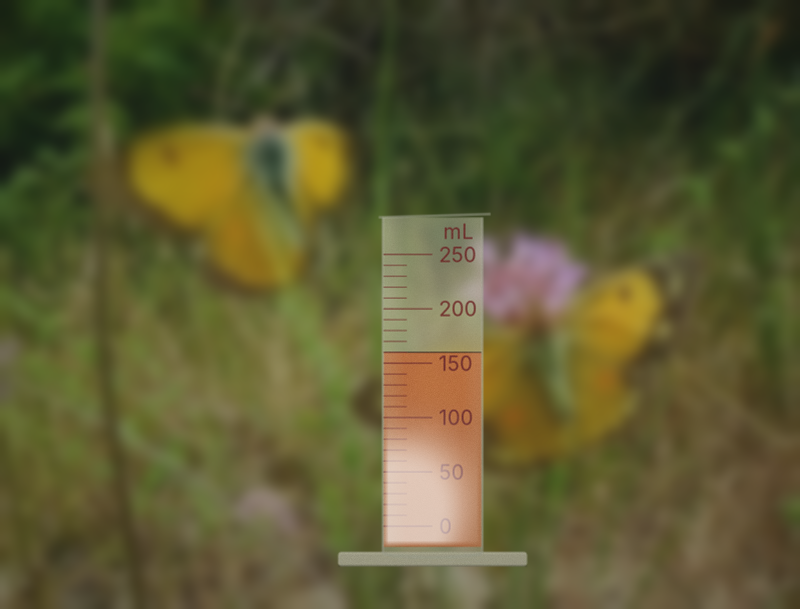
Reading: 160,mL
